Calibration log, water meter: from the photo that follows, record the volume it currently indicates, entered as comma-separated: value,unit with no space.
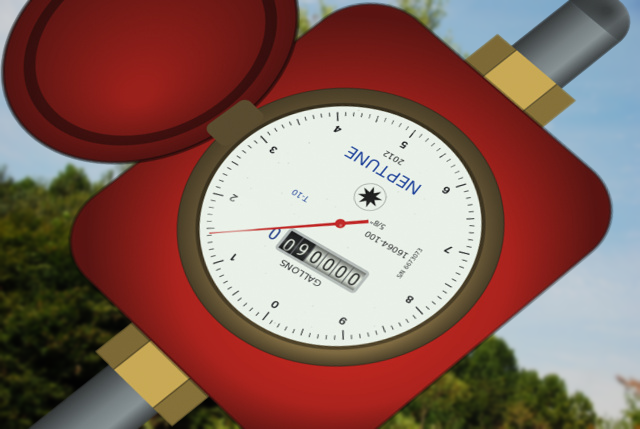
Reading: 601.4,gal
